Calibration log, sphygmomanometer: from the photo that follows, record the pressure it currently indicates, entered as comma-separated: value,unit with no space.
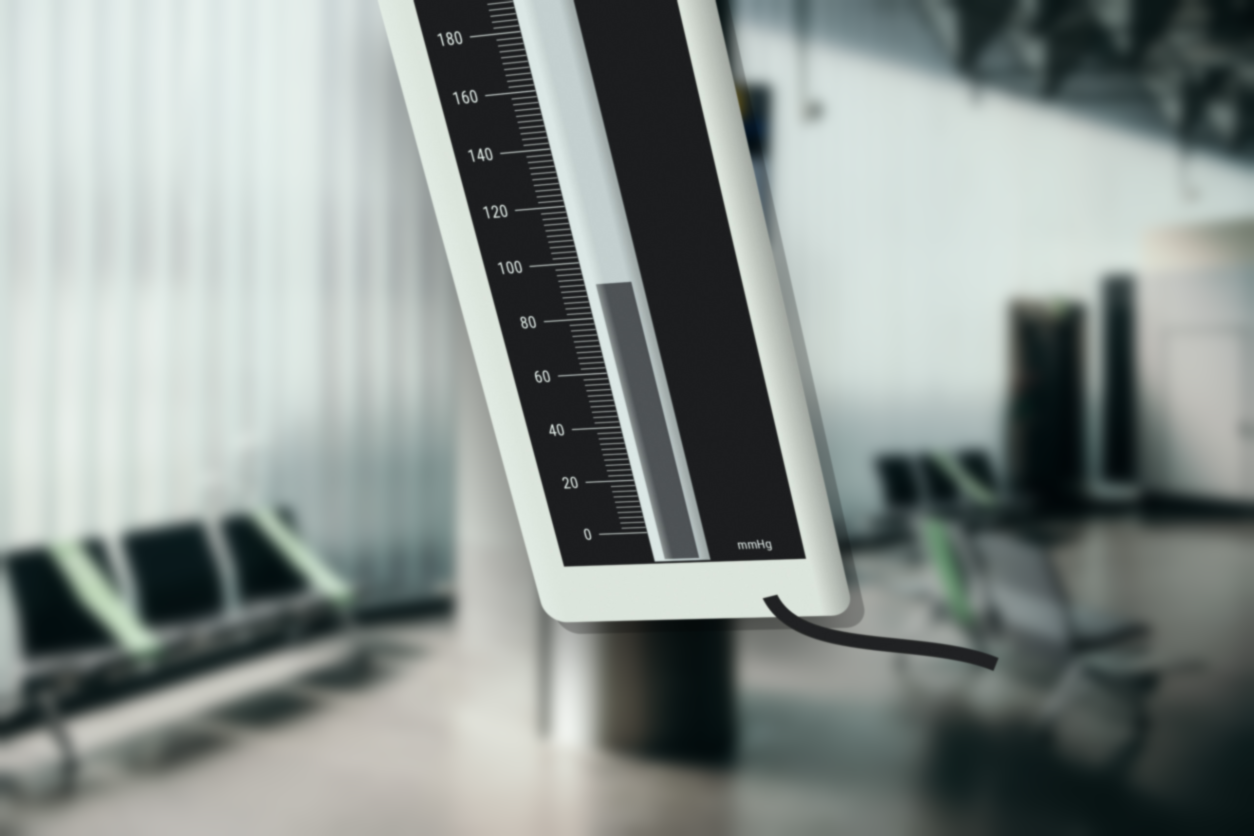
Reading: 92,mmHg
